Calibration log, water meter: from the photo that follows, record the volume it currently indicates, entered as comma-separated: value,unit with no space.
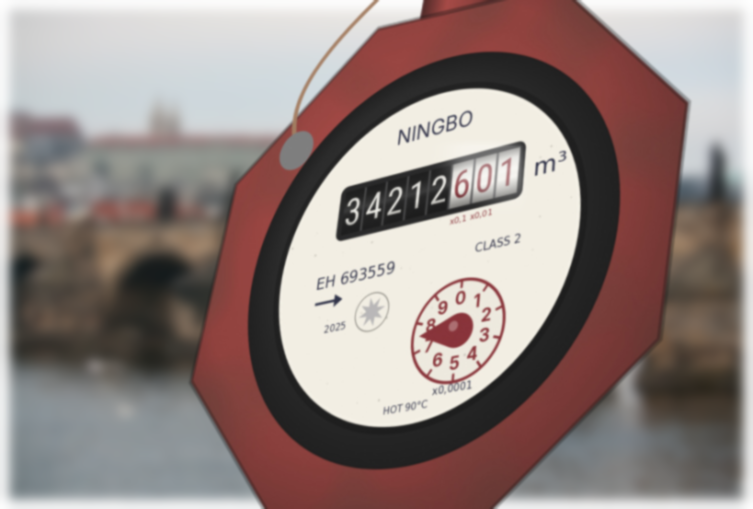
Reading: 34212.6017,m³
